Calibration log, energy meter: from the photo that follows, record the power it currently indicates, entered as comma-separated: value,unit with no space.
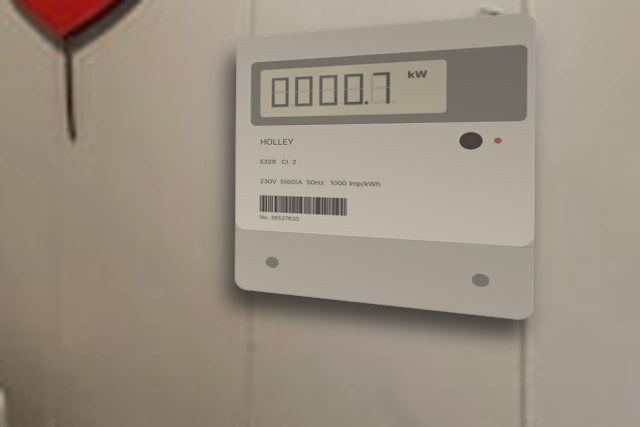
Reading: 0.7,kW
